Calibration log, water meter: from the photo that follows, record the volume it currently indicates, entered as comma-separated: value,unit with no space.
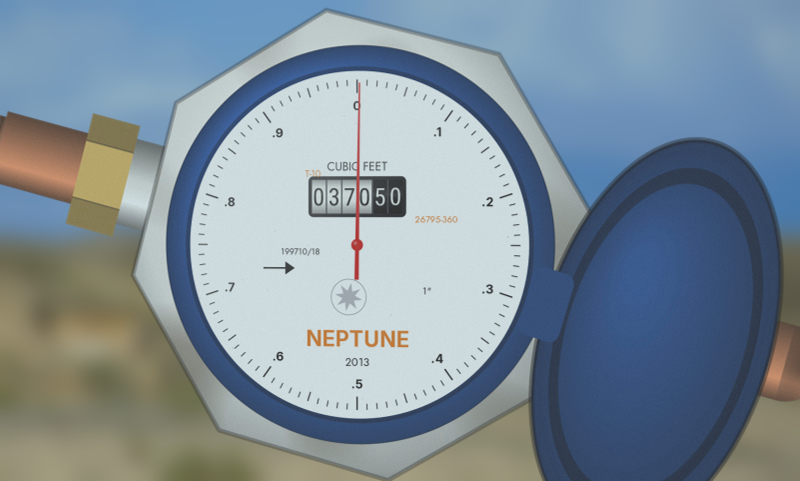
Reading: 37050.00,ft³
